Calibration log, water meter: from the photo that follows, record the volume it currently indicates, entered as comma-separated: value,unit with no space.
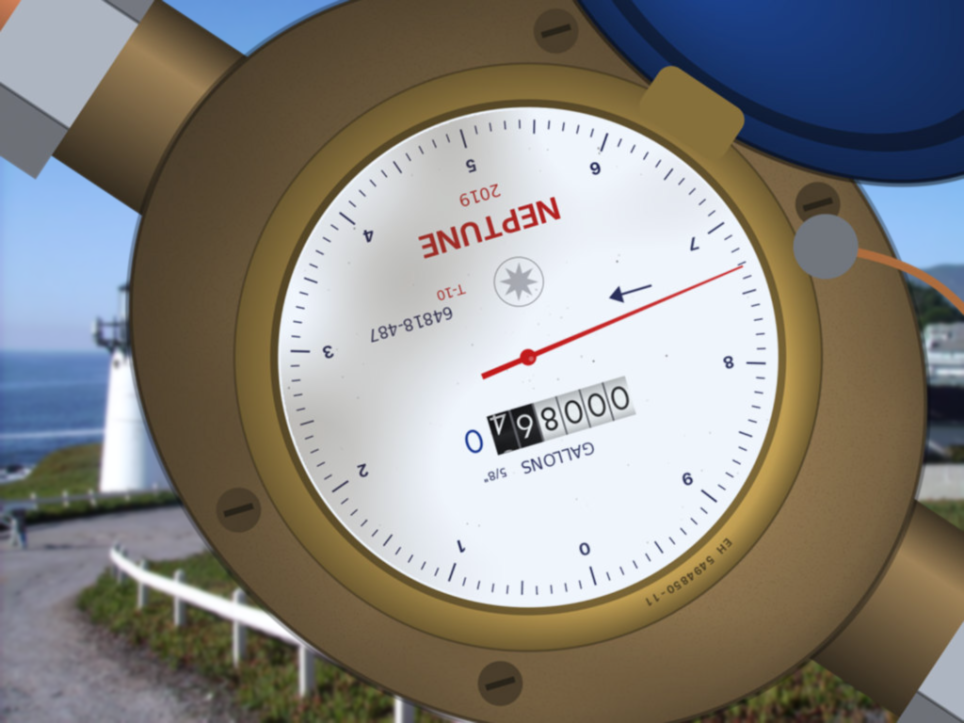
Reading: 8637.3,gal
